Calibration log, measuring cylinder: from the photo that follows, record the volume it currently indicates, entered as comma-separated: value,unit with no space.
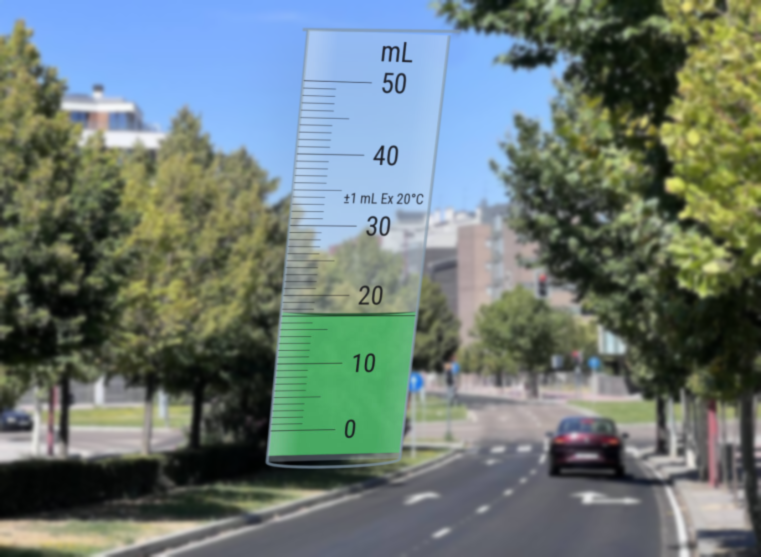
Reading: 17,mL
